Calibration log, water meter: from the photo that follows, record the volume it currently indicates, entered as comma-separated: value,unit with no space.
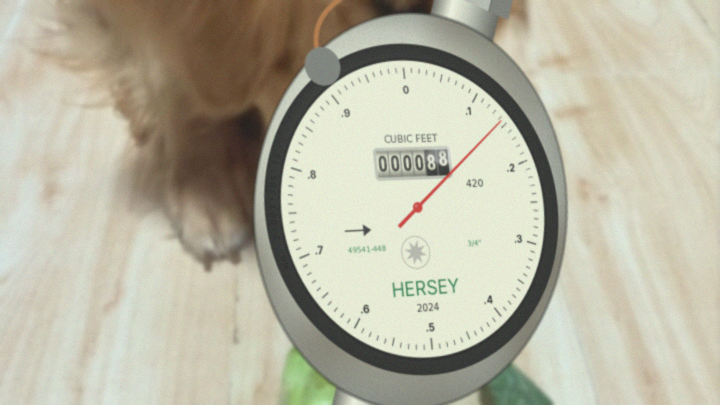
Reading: 88.14,ft³
